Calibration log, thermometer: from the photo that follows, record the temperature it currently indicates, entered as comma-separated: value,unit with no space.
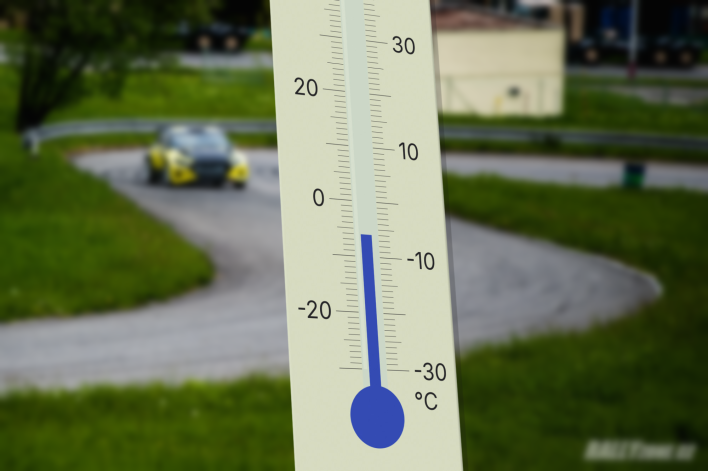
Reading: -6,°C
